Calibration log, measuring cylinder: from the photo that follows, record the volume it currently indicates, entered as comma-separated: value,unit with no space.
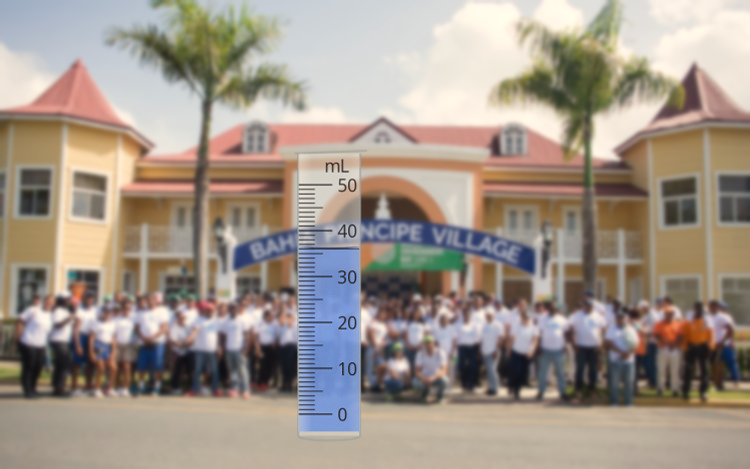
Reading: 36,mL
